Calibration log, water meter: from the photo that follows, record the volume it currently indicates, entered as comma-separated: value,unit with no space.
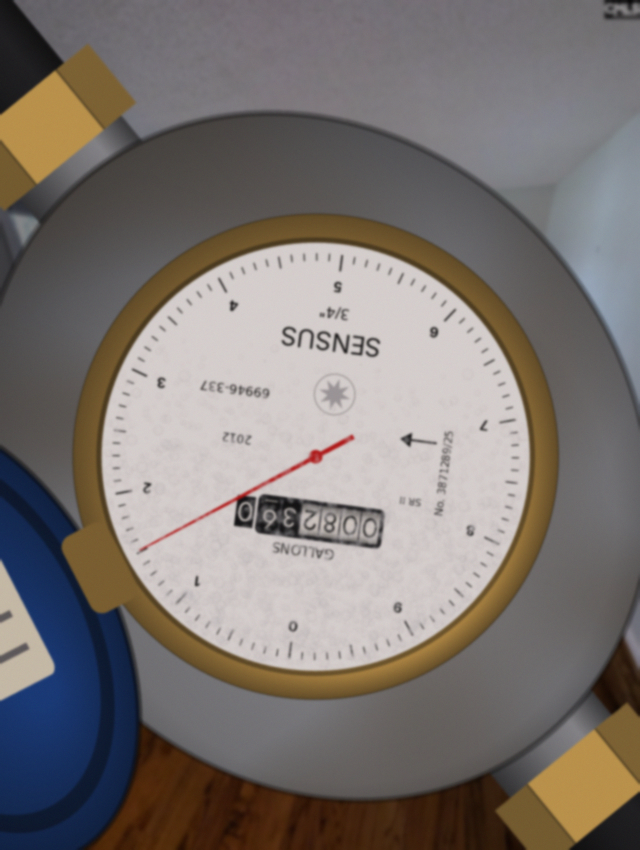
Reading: 82361.5,gal
